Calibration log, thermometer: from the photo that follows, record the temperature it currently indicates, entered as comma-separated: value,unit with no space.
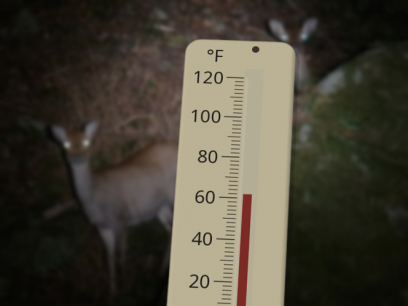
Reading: 62,°F
